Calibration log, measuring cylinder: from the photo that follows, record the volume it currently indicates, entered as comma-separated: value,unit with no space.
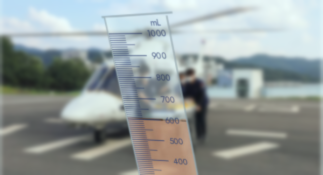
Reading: 600,mL
